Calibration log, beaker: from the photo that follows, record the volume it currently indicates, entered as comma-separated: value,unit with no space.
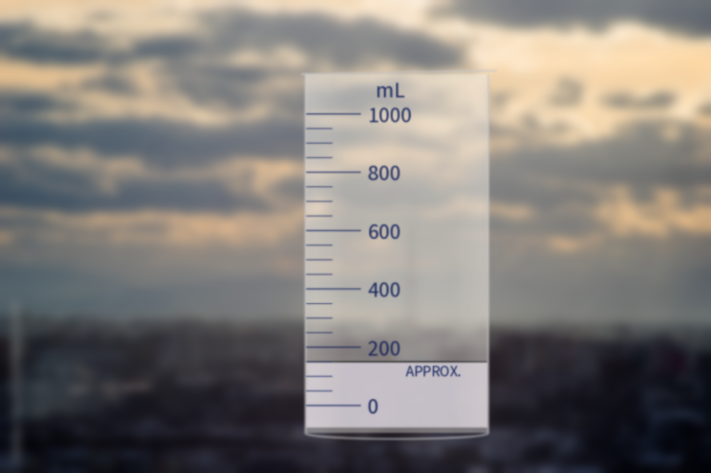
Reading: 150,mL
